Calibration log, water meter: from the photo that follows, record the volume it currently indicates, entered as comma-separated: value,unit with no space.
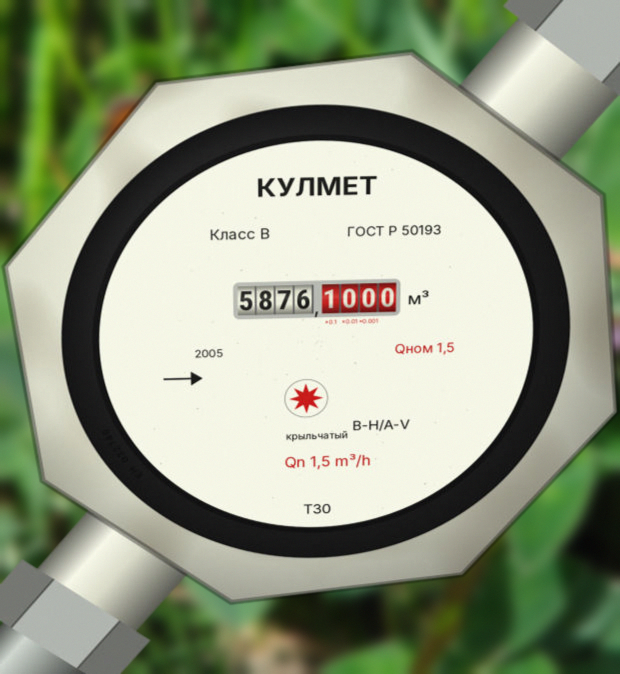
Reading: 5876.1000,m³
